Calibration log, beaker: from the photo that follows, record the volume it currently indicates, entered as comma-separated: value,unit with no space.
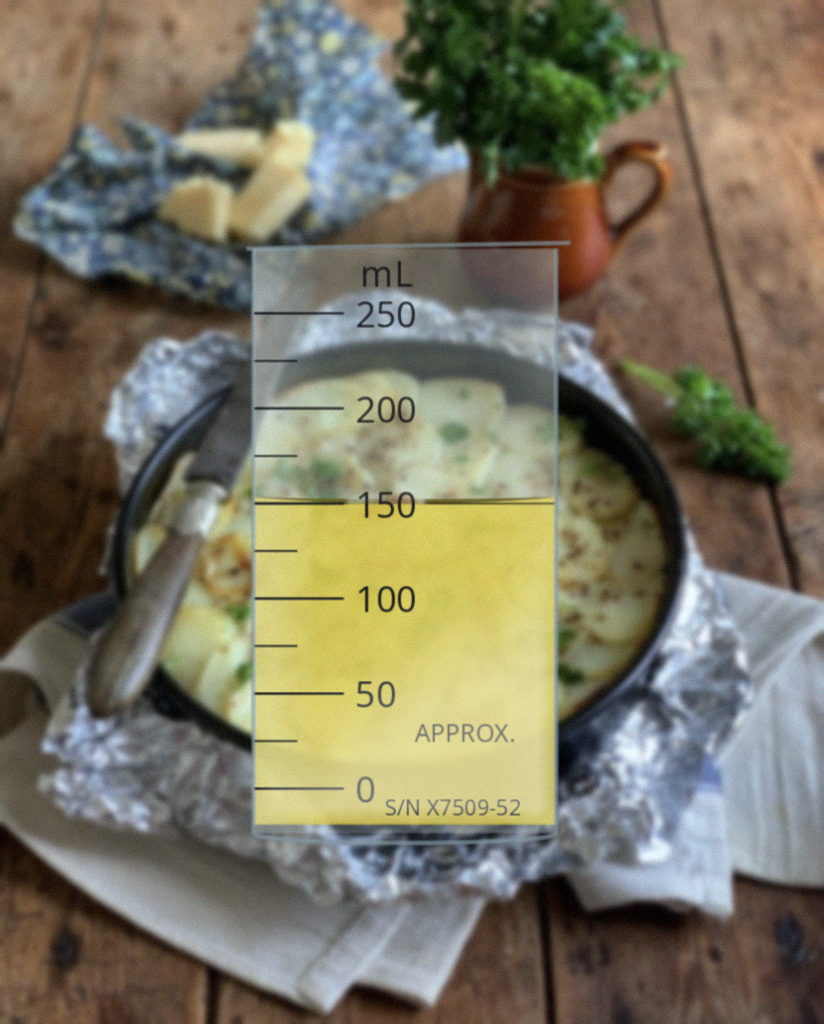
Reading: 150,mL
